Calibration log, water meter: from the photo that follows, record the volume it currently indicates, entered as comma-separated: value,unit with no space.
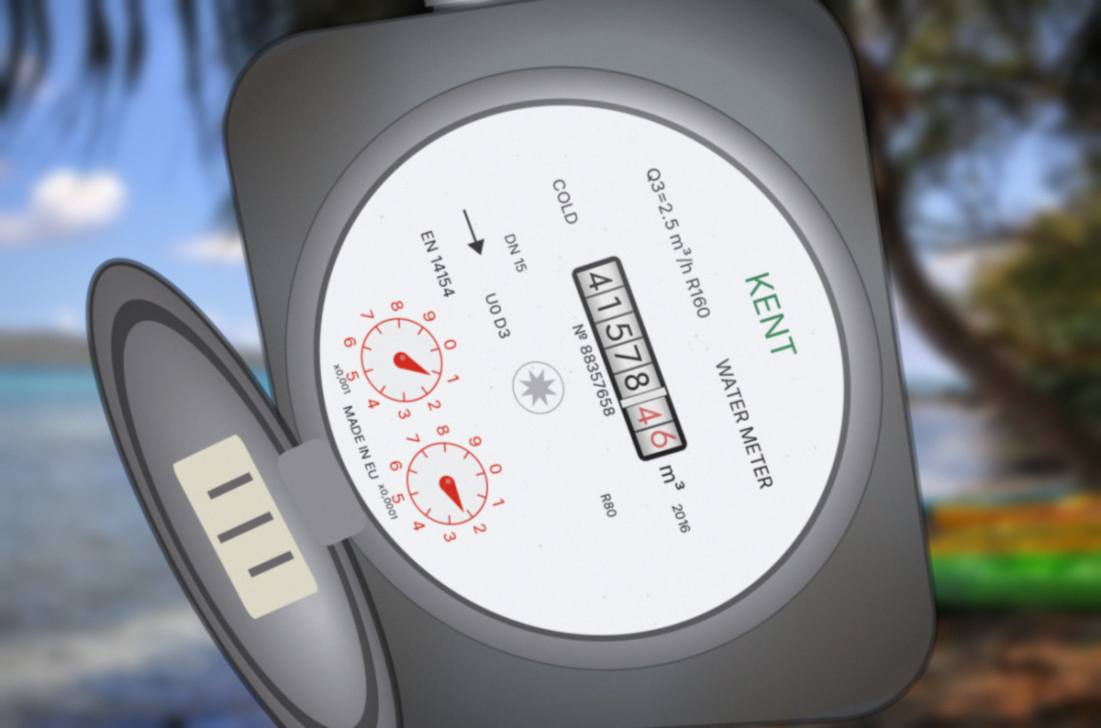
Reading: 41578.4612,m³
